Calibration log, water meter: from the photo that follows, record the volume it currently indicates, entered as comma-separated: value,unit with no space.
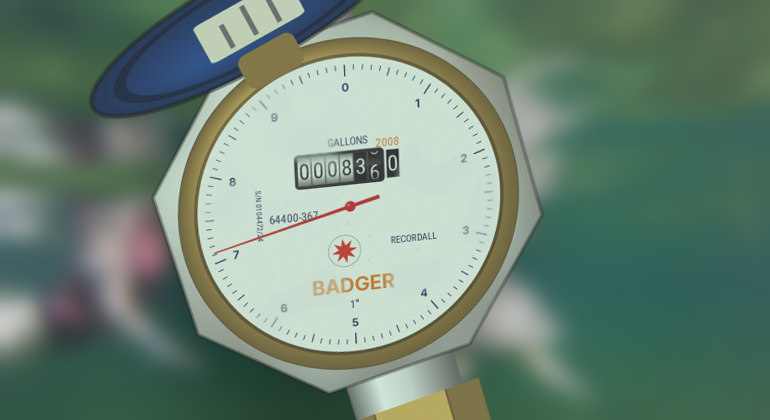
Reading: 8357.1,gal
